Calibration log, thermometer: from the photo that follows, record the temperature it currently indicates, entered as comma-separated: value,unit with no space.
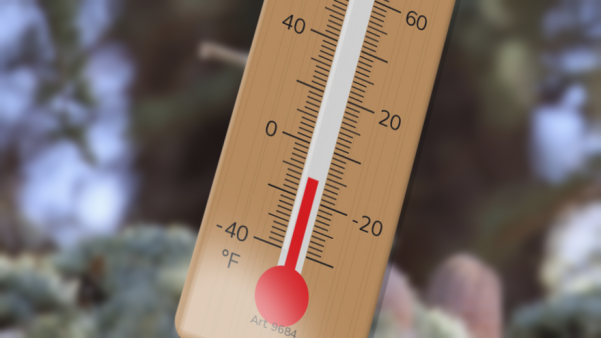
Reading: -12,°F
